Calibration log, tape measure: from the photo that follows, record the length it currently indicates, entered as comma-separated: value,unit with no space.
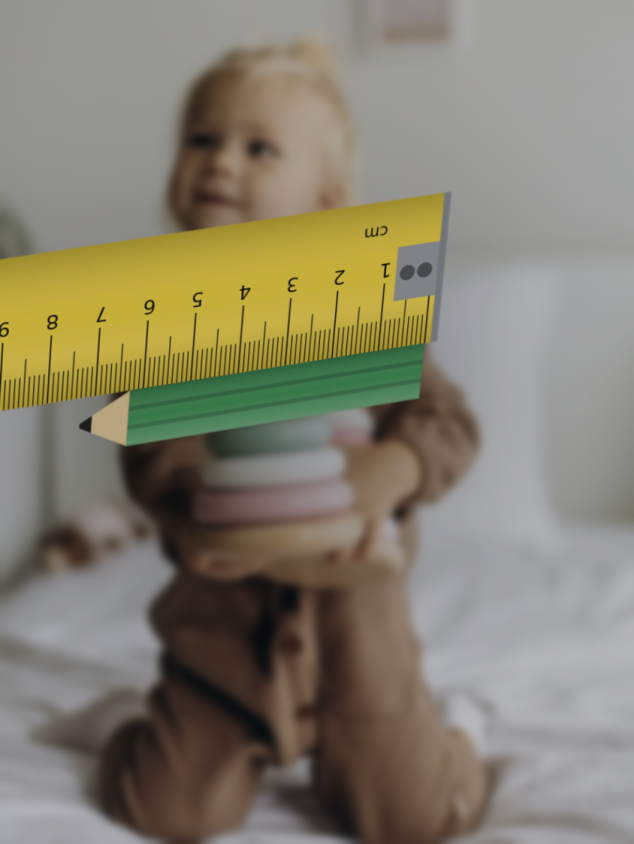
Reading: 7.3,cm
